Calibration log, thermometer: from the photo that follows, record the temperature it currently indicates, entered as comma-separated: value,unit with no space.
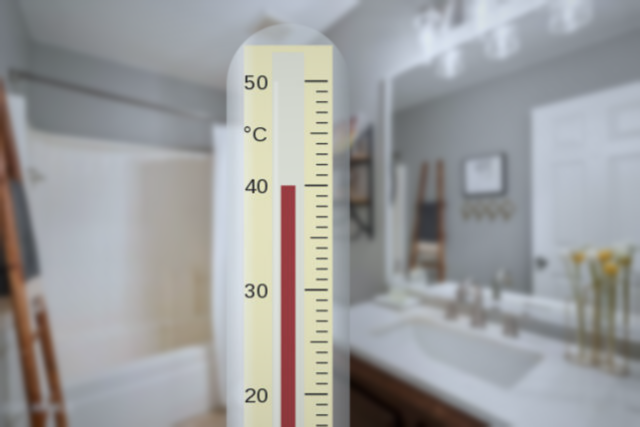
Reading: 40,°C
